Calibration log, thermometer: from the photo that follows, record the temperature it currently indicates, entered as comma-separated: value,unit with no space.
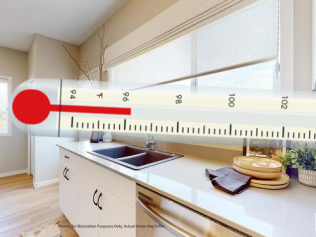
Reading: 96.2,°F
